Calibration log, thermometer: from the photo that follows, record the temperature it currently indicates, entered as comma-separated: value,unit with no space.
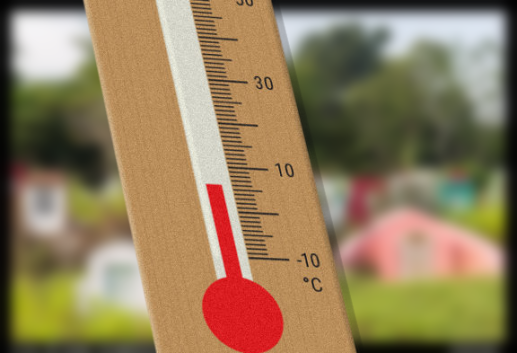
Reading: 6,°C
